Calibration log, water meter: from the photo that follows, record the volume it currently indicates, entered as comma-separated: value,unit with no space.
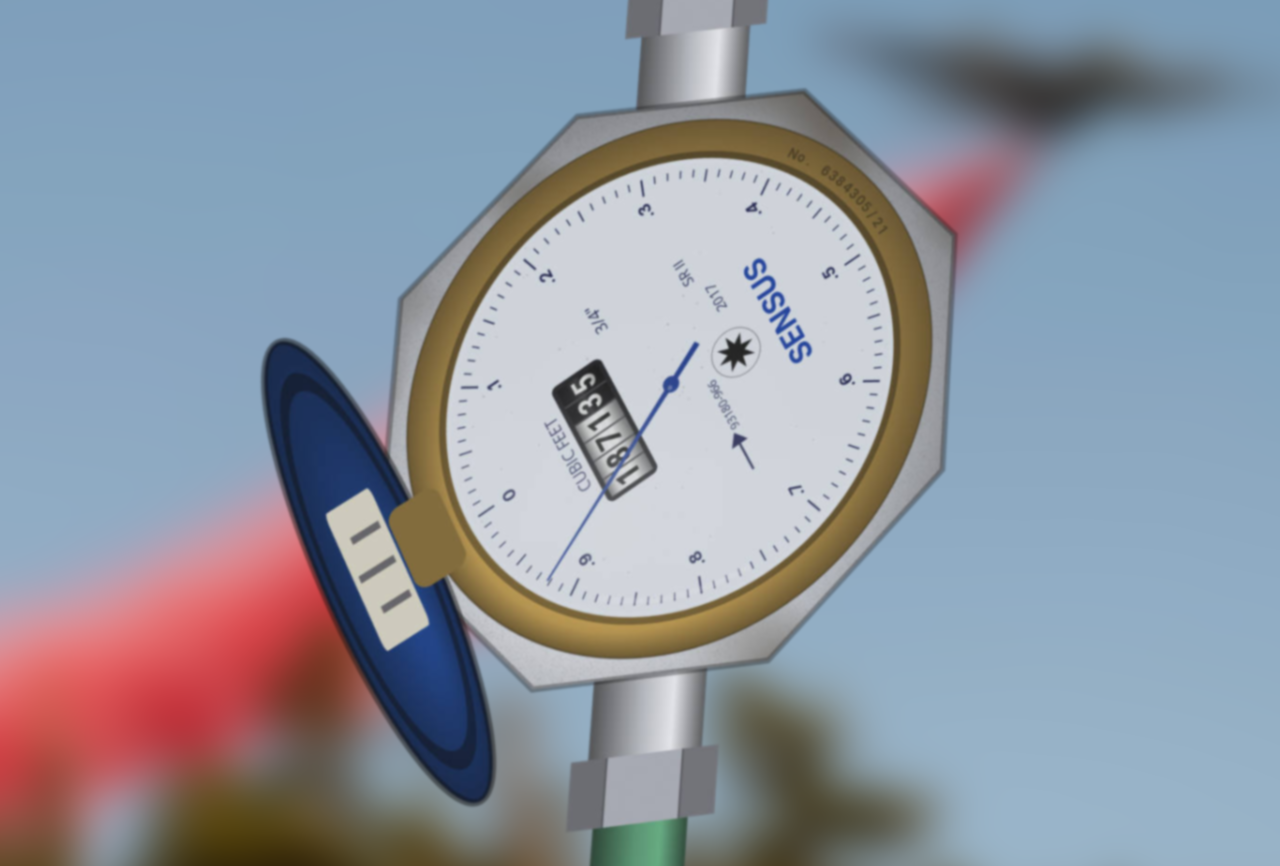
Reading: 187134.92,ft³
